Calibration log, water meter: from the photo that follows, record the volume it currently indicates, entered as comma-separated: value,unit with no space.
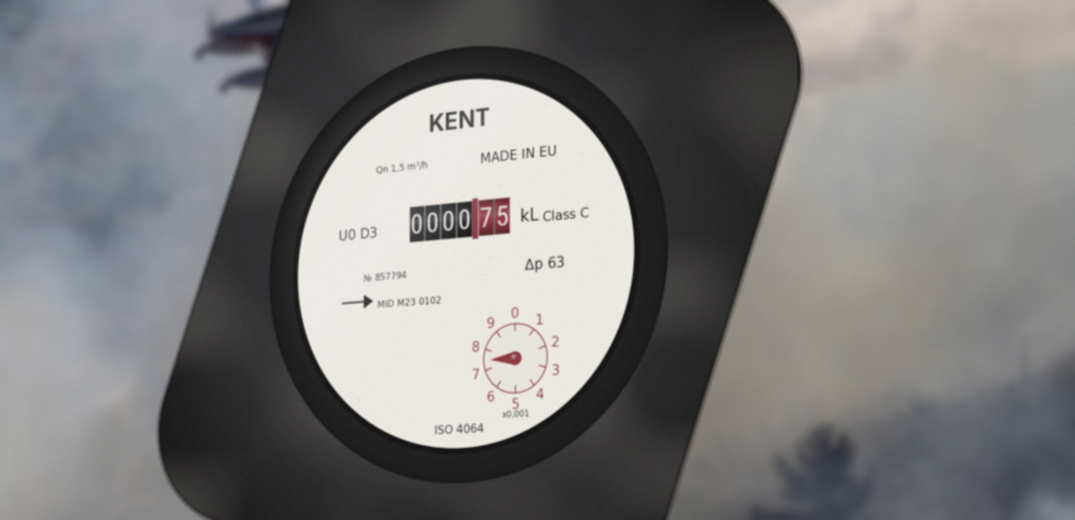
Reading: 0.757,kL
